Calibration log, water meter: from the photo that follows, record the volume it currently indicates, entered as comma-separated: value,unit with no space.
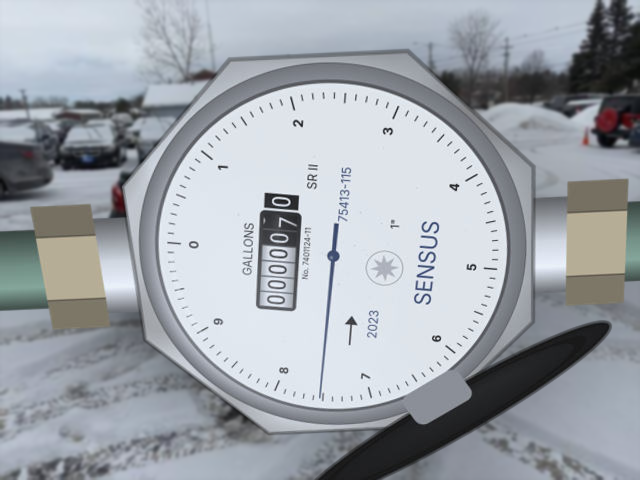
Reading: 67.5,gal
